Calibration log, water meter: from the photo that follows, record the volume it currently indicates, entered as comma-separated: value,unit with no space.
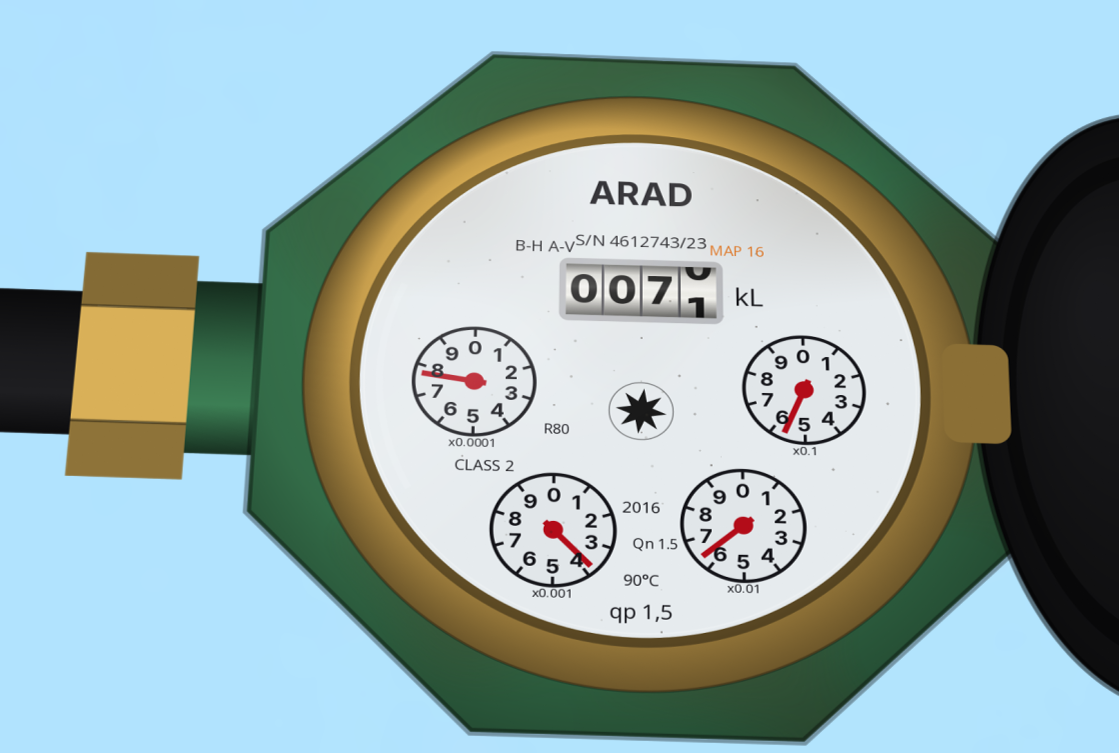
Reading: 70.5637,kL
